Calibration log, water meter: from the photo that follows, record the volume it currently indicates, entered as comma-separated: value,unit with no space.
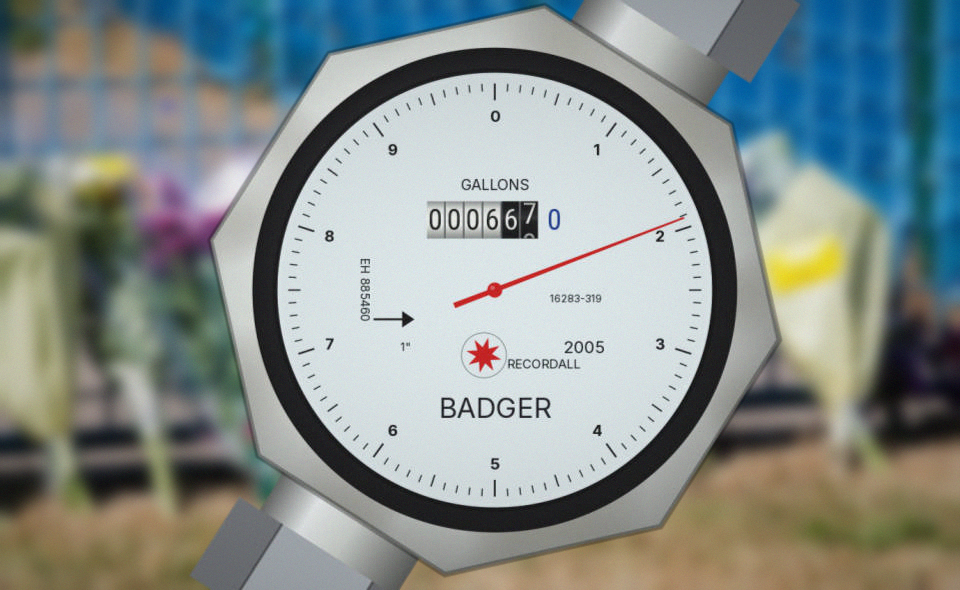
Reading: 6671.9,gal
